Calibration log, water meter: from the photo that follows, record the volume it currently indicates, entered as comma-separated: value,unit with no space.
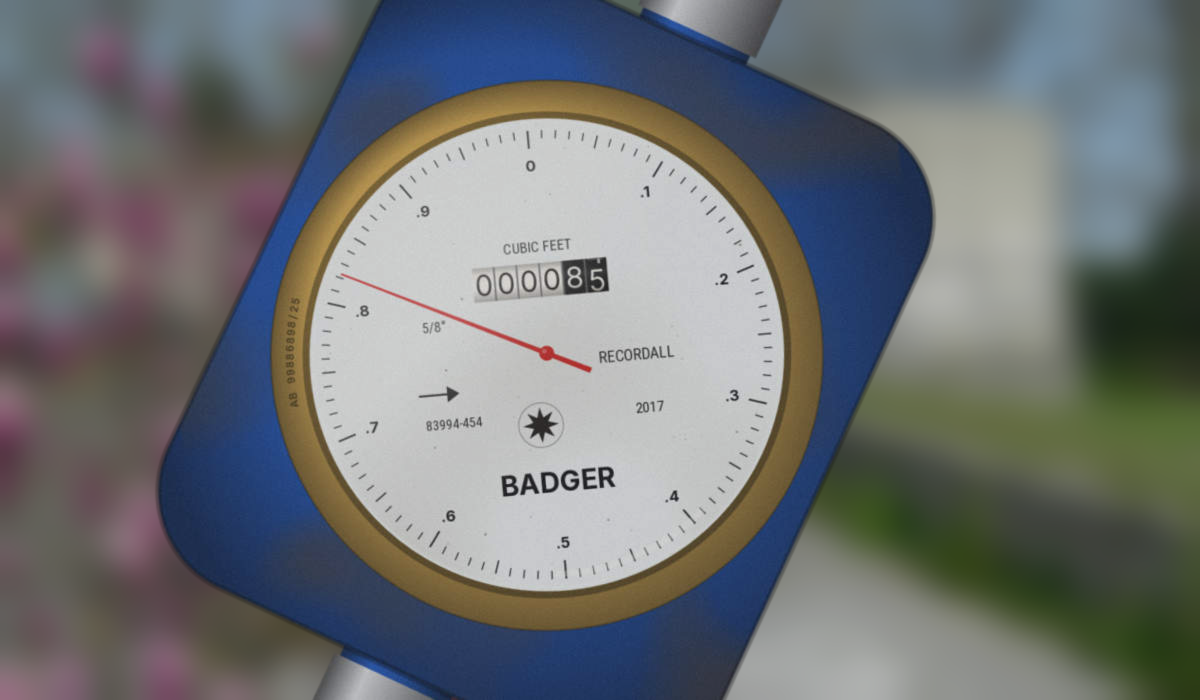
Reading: 84.82,ft³
